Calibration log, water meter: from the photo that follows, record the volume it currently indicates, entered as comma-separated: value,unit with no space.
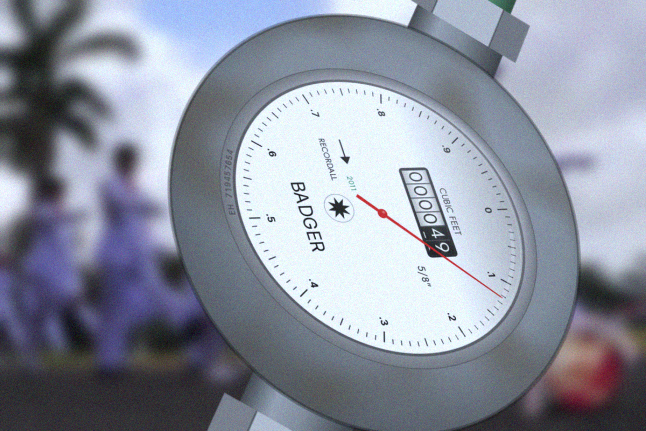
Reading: 49.12,ft³
